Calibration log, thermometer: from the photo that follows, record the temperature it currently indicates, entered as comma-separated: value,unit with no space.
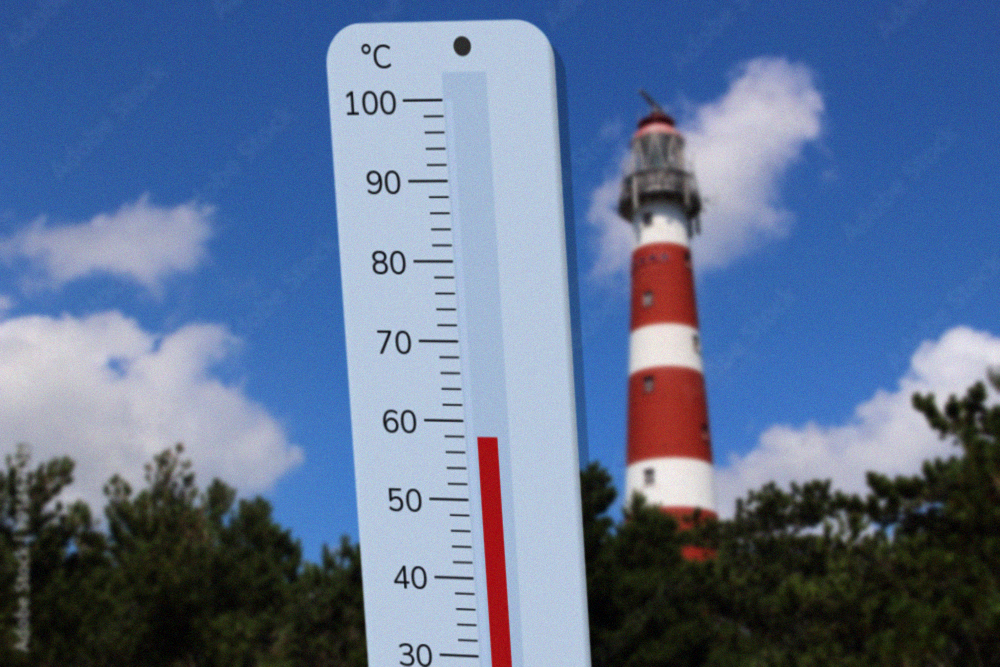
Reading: 58,°C
